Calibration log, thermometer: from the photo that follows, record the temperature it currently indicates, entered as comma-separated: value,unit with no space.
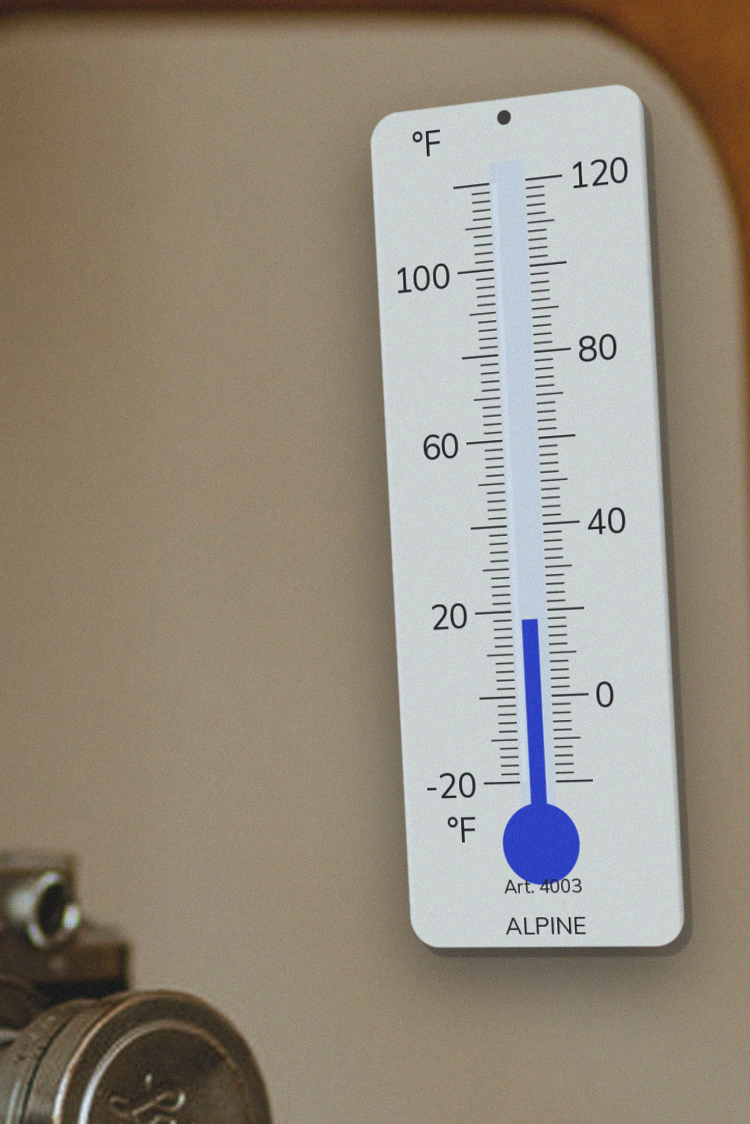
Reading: 18,°F
